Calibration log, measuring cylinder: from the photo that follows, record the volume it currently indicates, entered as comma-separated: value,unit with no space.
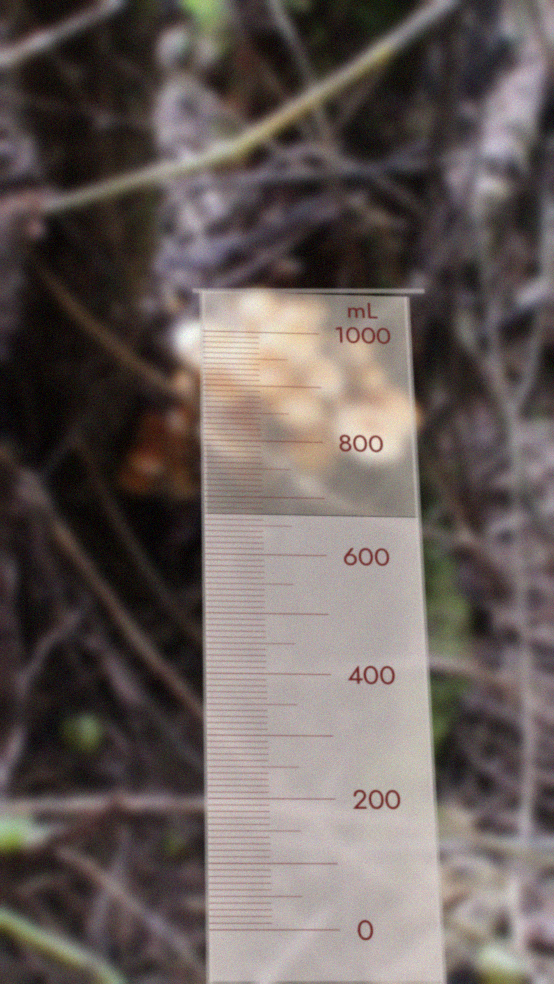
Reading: 670,mL
